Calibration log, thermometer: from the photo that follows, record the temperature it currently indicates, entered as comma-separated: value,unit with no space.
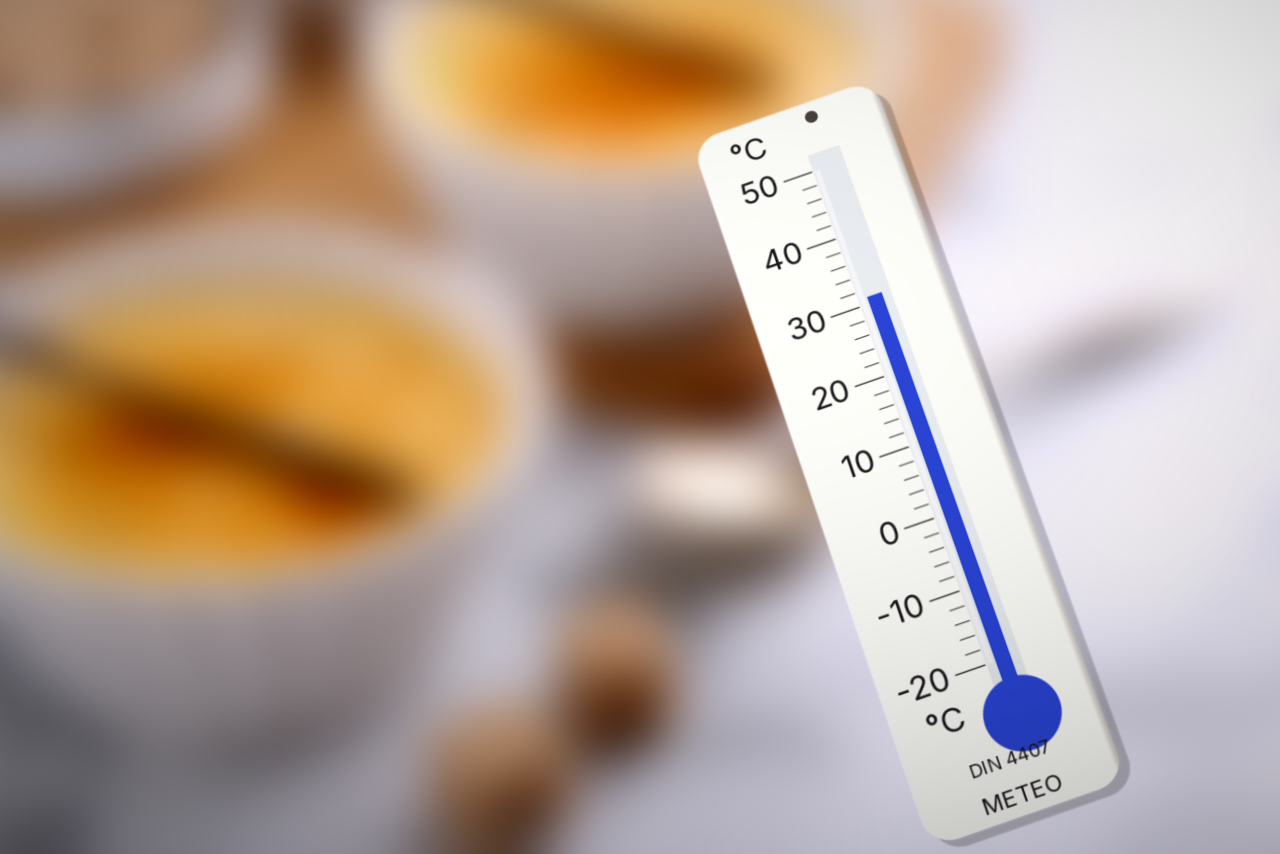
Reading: 31,°C
